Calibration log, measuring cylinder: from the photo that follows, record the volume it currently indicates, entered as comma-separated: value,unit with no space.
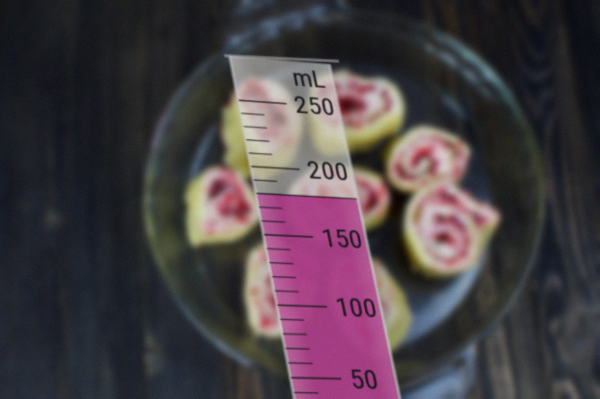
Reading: 180,mL
